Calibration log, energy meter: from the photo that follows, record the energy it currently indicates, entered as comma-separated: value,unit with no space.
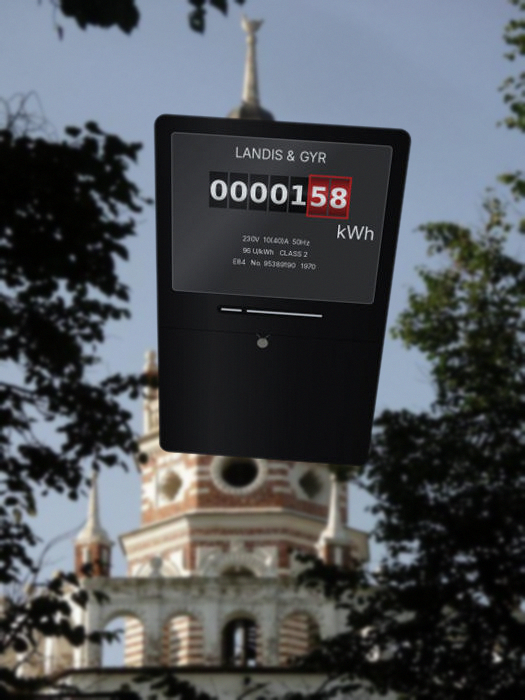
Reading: 1.58,kWh
